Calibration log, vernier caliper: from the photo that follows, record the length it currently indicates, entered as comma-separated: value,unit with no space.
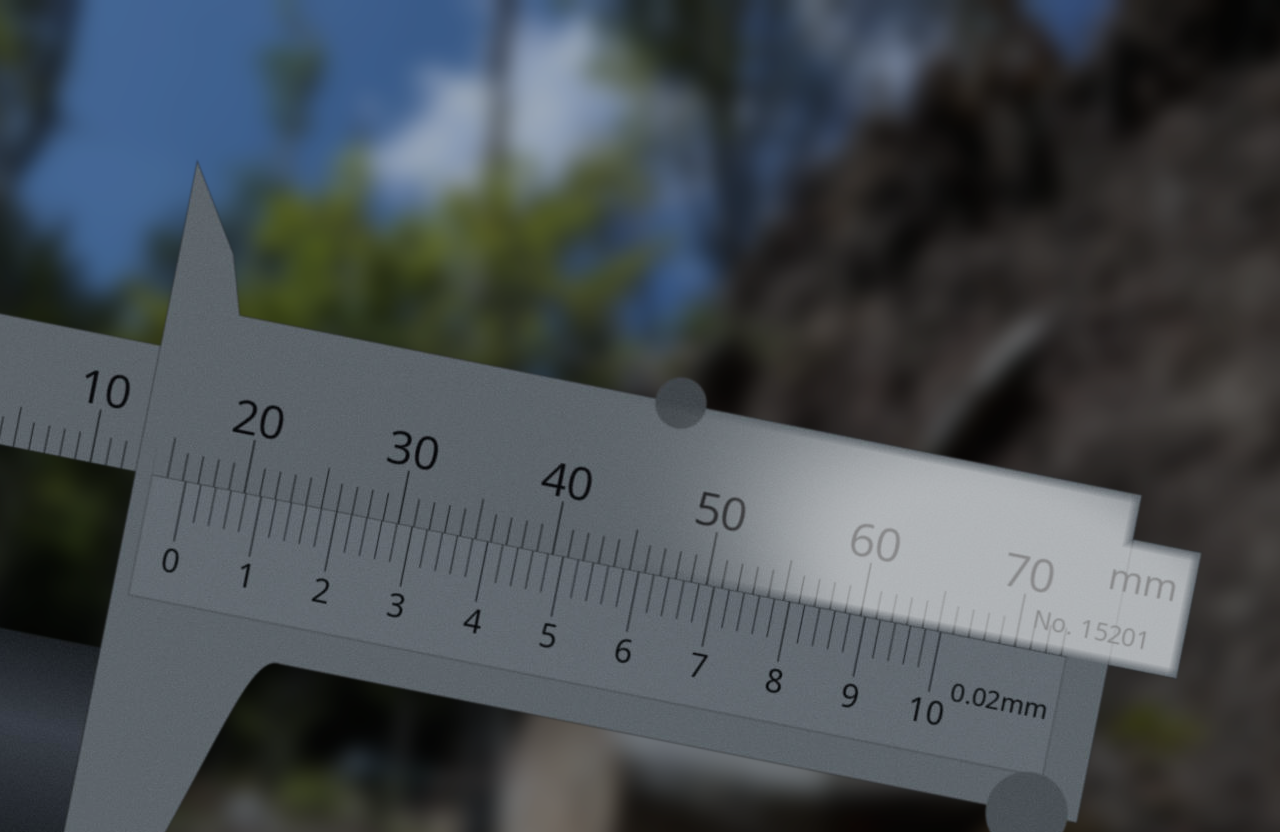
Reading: 16.2,mm
